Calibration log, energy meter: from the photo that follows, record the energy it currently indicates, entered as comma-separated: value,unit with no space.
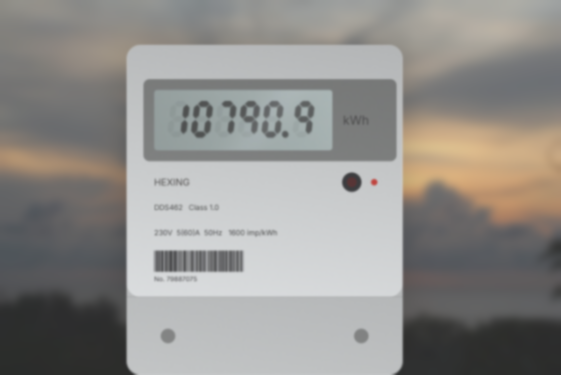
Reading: 10790.9,kWh
